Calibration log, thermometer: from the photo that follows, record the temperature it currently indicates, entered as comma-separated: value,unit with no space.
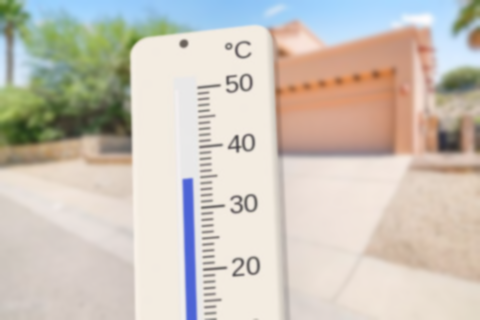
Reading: 35,°C
